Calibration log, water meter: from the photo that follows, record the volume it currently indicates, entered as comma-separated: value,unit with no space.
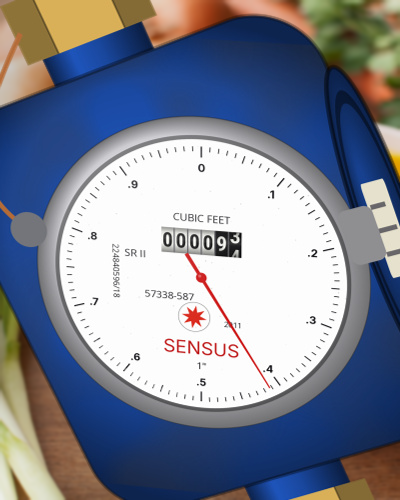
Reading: 93.41,ft³
